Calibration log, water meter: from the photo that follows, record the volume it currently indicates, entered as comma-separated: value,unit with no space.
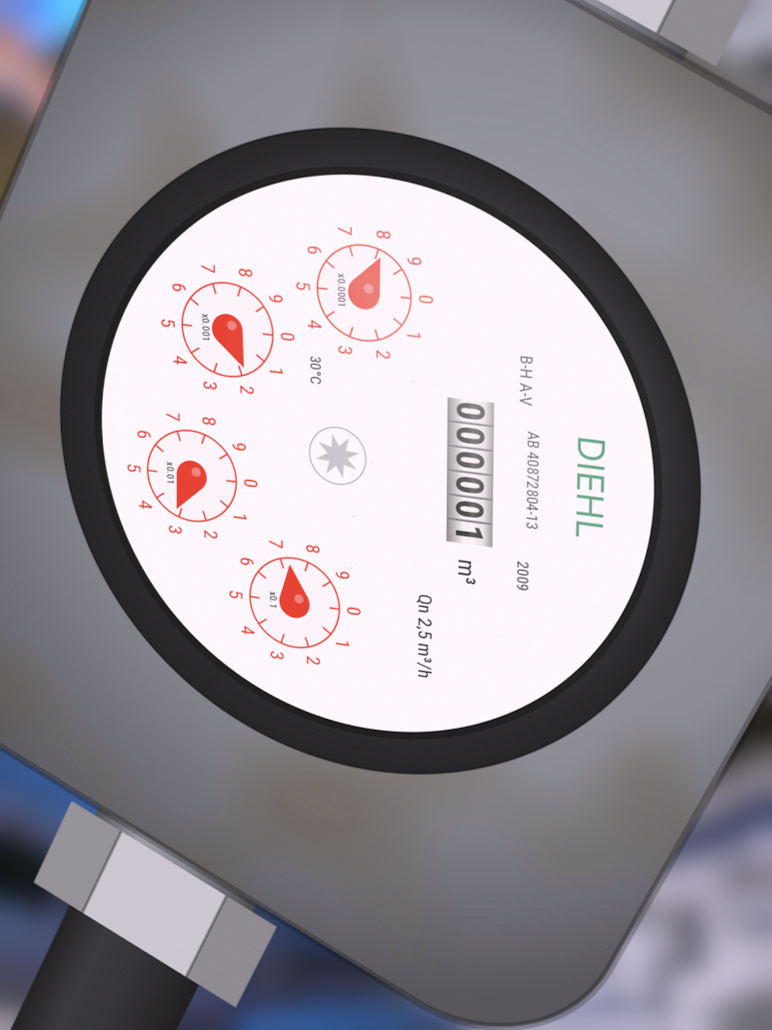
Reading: 1.7318,m³
